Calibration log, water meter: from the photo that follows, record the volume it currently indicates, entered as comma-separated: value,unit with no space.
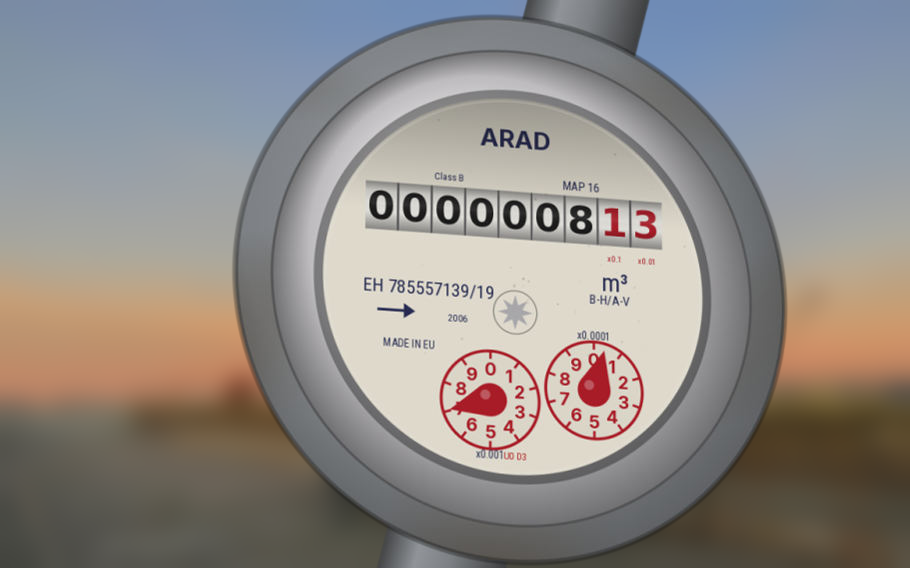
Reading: 8.1370,m³
